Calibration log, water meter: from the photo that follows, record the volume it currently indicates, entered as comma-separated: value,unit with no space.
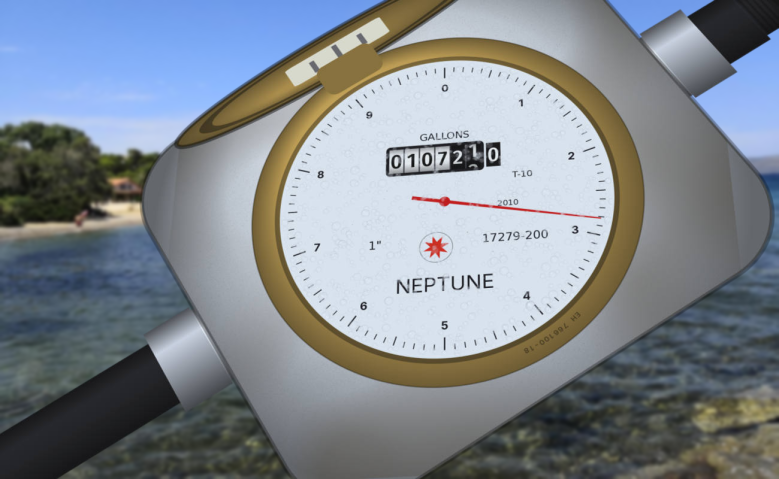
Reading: 107212.8,gal
